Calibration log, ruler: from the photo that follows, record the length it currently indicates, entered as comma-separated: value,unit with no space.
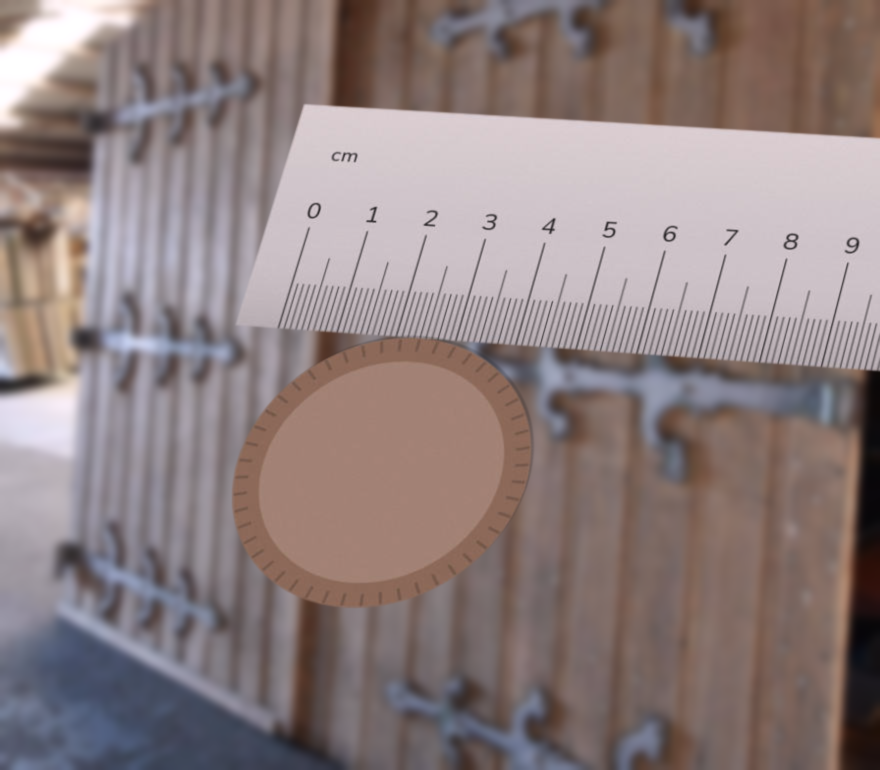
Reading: 4.8,cm
